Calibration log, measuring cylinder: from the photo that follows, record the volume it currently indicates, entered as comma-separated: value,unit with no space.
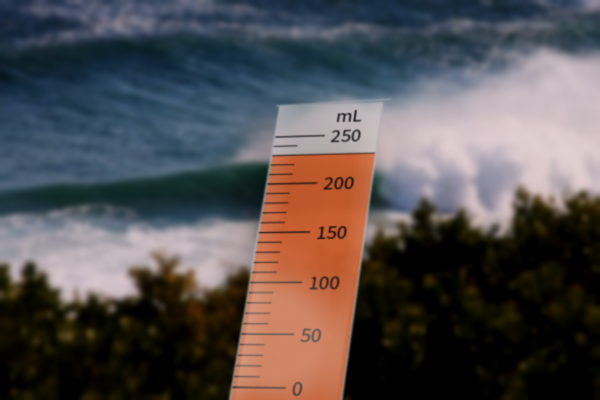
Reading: 230,mL
